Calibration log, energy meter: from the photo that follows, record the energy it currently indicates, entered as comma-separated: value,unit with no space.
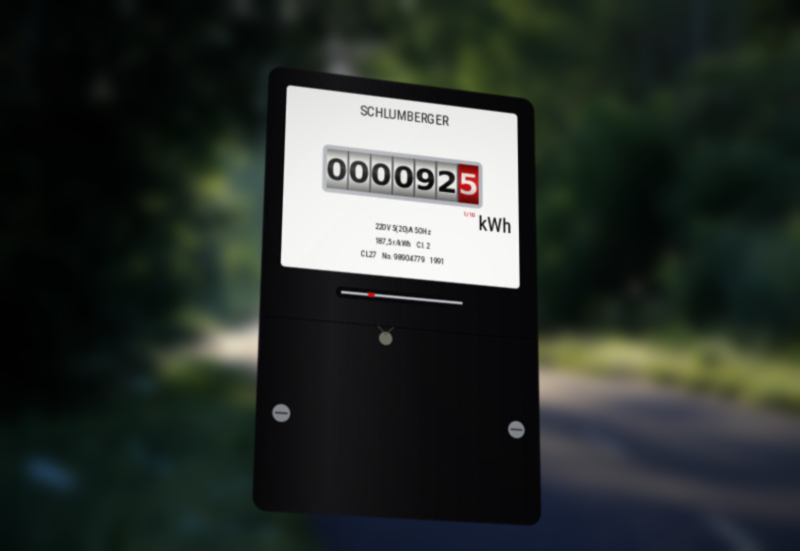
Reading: 92.5,kWh
